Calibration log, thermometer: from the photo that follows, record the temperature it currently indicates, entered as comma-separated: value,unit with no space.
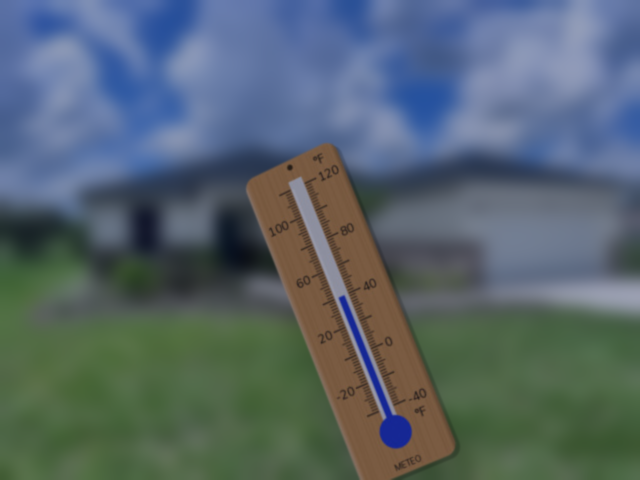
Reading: 40,°F
